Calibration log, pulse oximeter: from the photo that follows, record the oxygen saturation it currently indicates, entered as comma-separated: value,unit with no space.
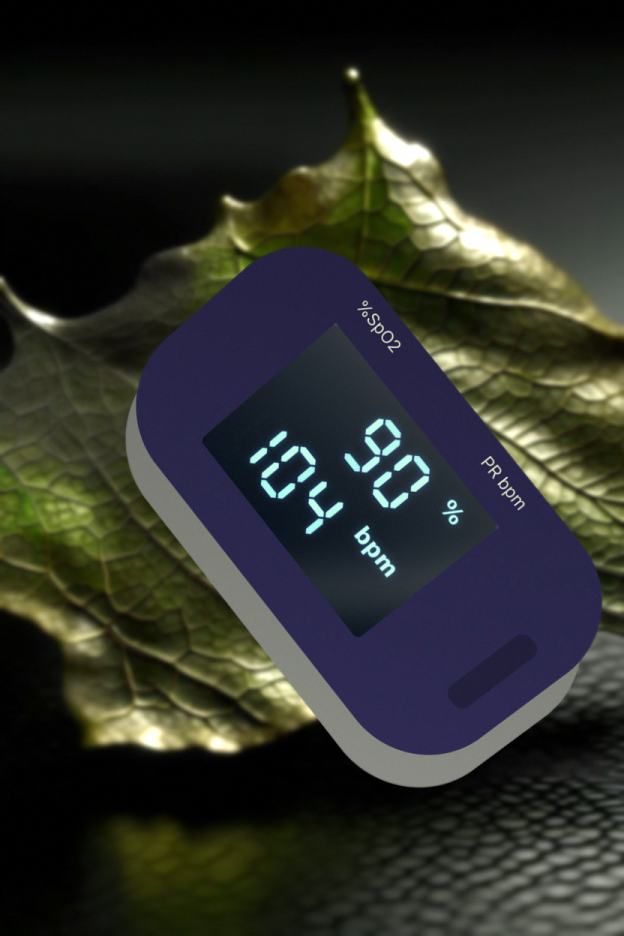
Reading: 90,%
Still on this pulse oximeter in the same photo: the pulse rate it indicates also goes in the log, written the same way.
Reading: 104,bpm
